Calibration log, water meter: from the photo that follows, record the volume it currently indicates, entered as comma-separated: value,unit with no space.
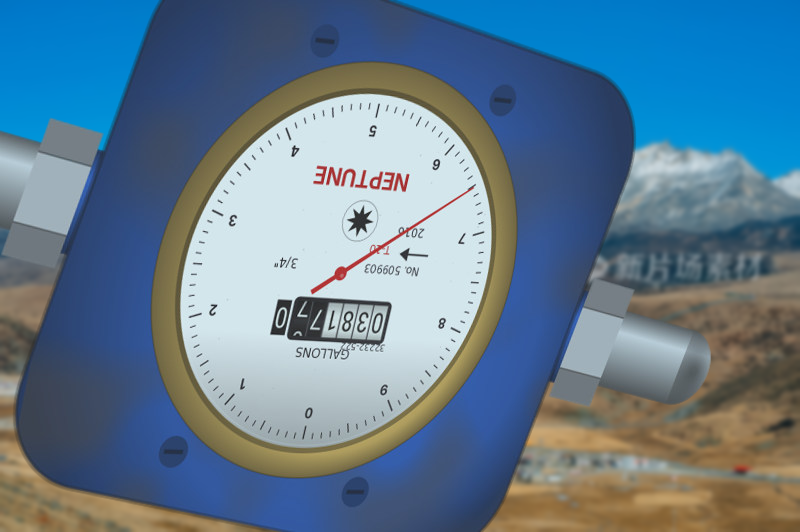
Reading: 381766.5,gal
